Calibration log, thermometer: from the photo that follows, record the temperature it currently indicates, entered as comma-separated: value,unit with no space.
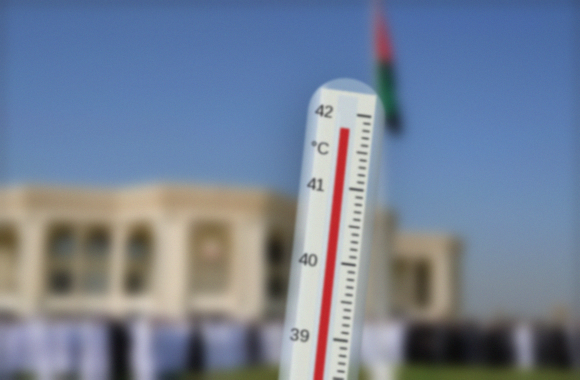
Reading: 41.8,°C
